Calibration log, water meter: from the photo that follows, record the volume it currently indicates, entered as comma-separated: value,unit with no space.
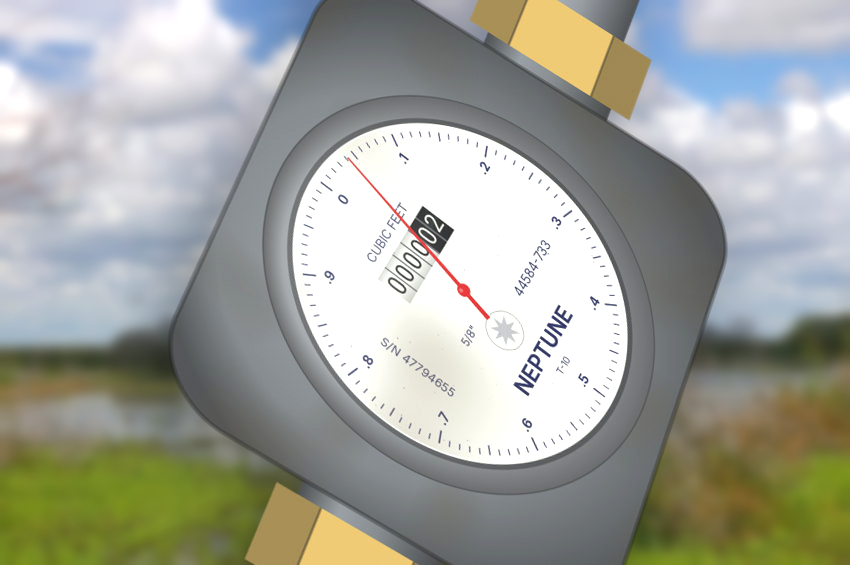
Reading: 2.04,ft³
